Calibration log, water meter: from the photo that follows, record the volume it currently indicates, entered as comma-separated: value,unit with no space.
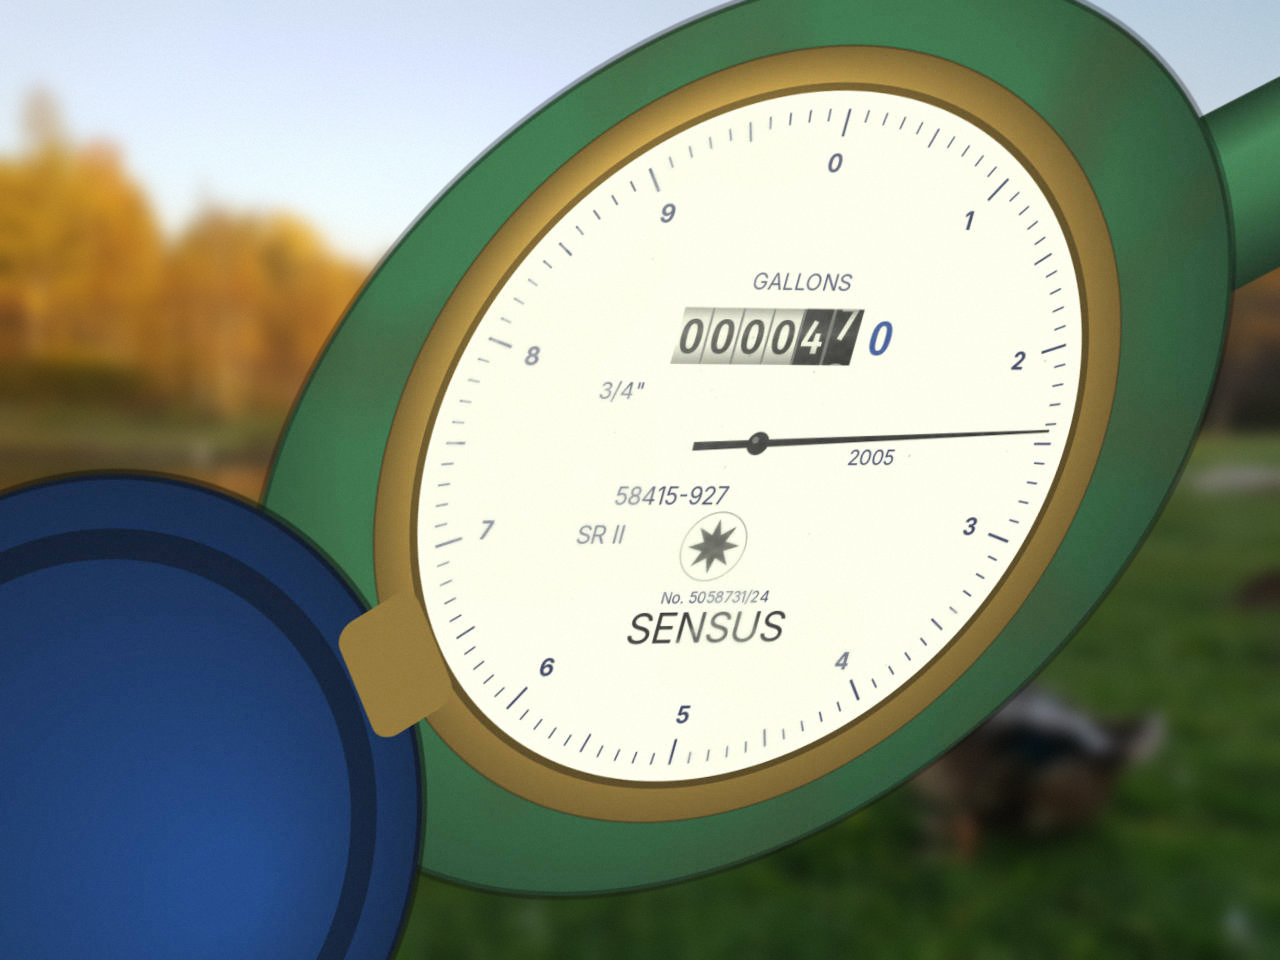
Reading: 472.4,gal
